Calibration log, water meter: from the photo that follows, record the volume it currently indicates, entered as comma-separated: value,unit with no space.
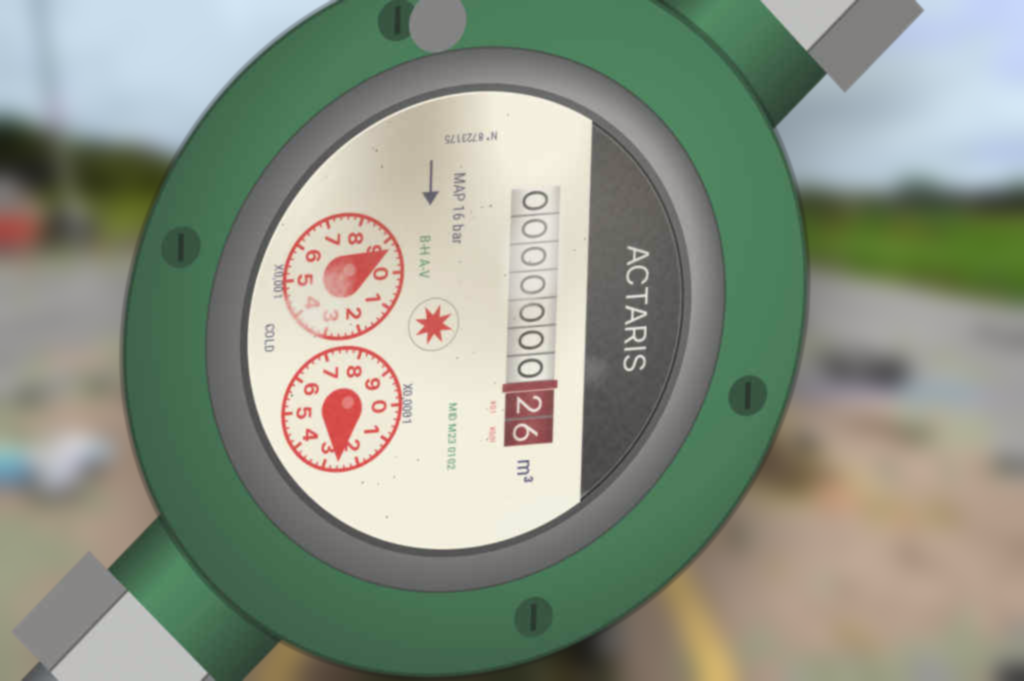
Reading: 0.2592,m³
